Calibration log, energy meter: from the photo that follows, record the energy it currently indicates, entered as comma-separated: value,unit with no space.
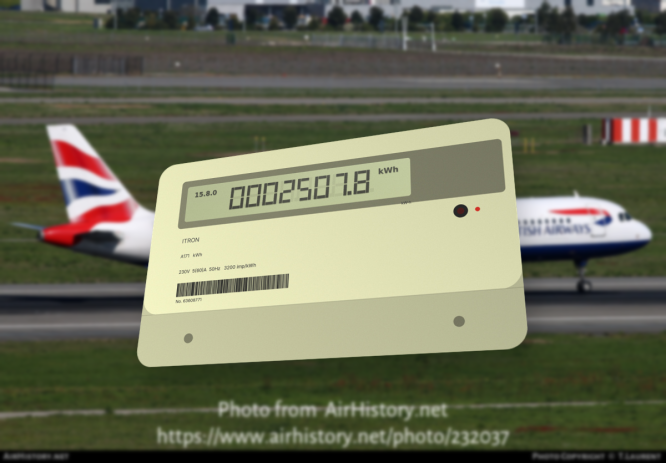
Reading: 2507.8,kWh
